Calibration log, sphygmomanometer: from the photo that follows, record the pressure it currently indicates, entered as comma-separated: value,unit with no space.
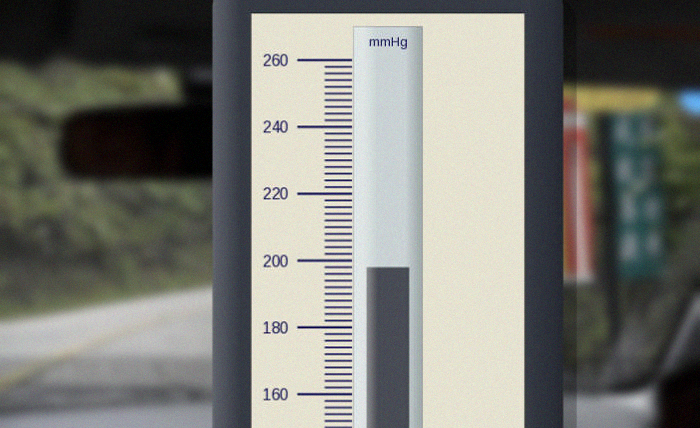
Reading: 198,mmHg
